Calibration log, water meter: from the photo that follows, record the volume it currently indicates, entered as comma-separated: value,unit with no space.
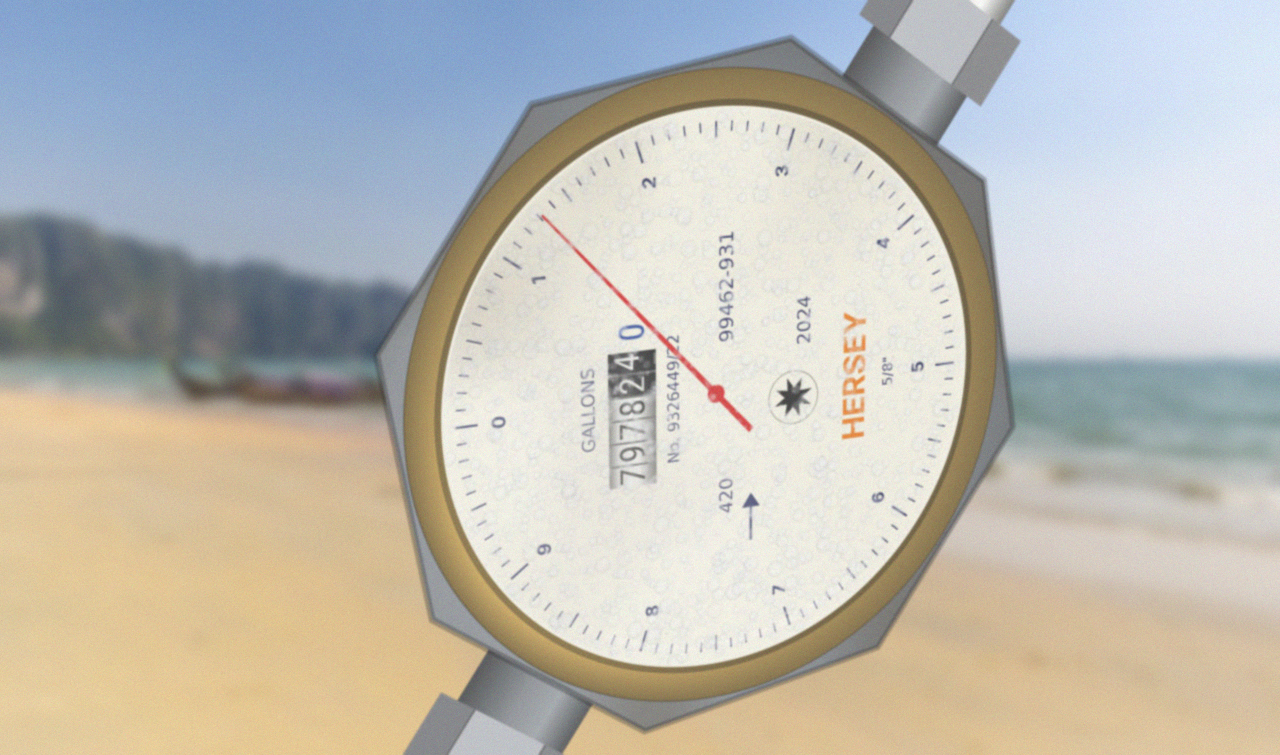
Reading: 7978241.3,gal
